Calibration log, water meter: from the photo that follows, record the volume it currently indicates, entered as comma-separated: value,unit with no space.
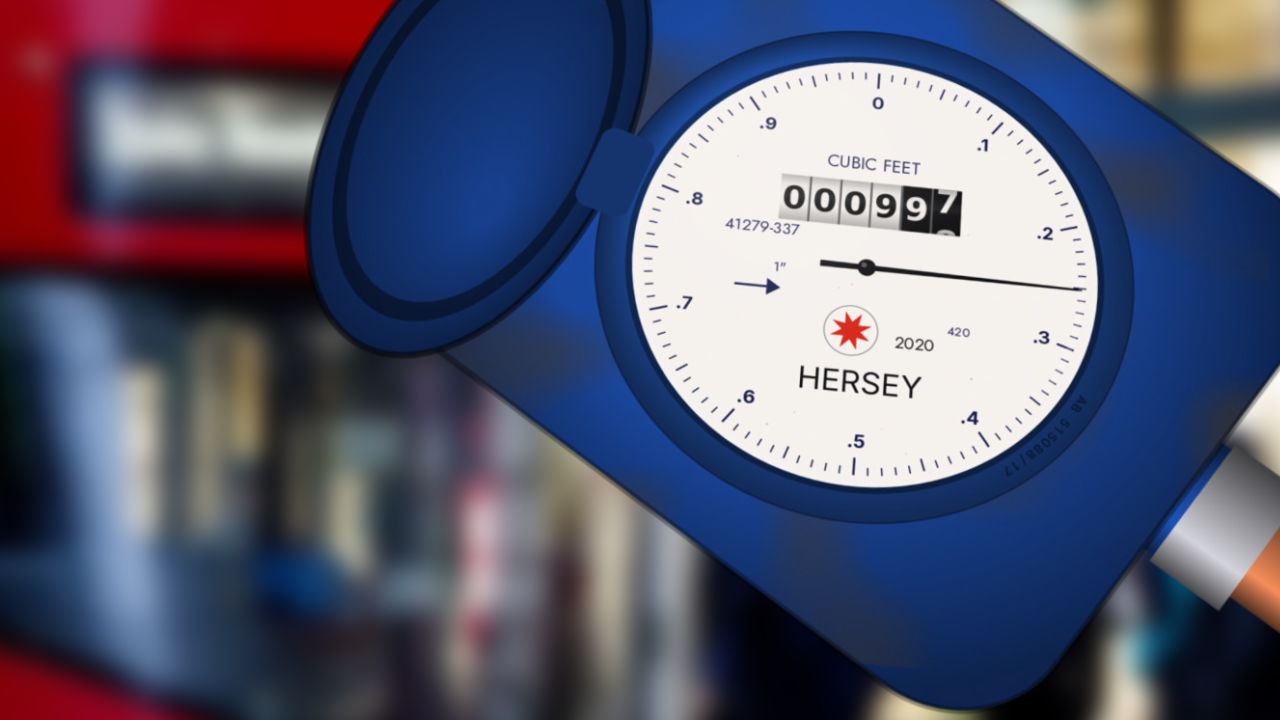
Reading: 997.25,ft³
